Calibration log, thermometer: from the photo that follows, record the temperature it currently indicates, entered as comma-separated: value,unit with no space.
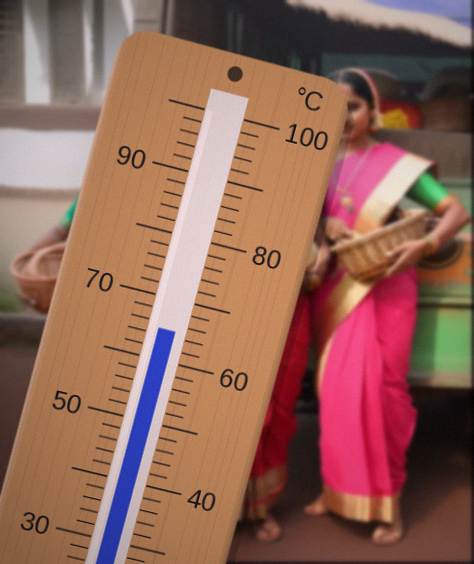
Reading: 65,°C
